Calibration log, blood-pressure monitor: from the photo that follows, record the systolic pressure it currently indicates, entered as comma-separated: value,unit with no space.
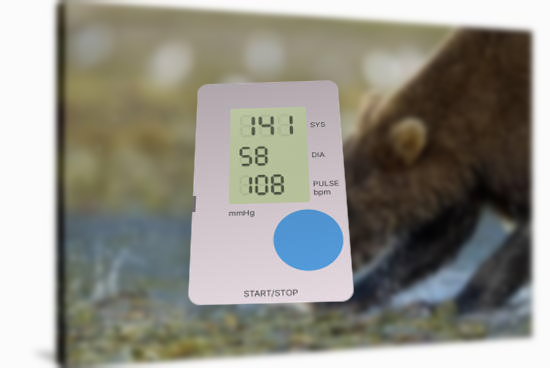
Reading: 141,mmHg
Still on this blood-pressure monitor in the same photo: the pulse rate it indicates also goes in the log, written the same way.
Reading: 108,bpm
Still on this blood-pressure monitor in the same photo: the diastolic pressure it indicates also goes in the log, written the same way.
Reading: 58,mmHg
